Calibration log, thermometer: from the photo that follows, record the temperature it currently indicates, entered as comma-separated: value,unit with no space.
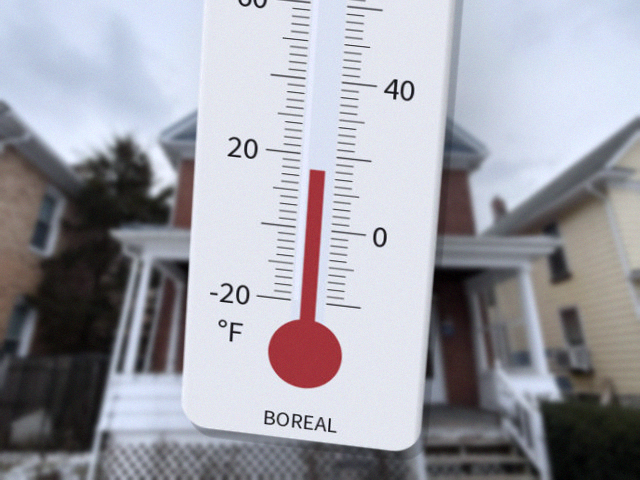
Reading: 16,°F
